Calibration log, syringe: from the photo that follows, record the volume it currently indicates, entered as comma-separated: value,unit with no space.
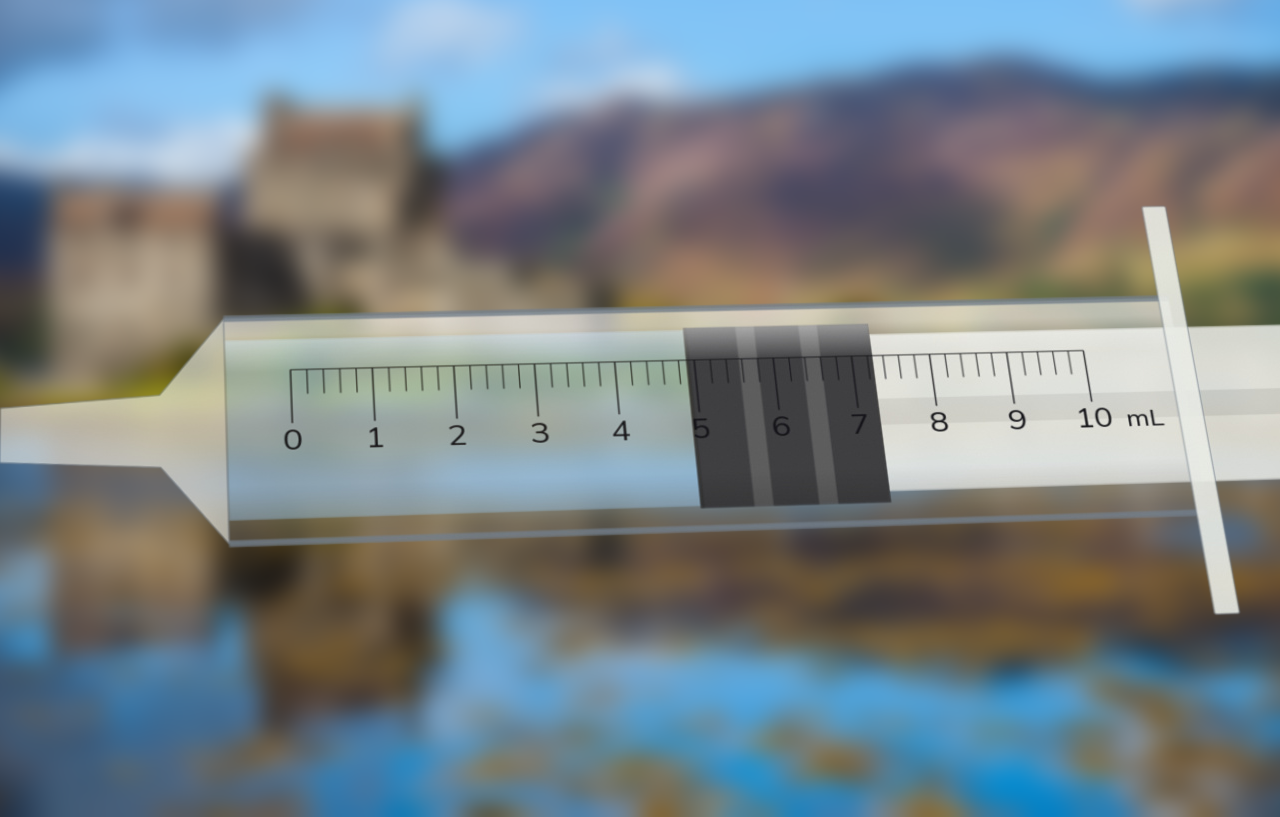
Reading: 4.9,mL
